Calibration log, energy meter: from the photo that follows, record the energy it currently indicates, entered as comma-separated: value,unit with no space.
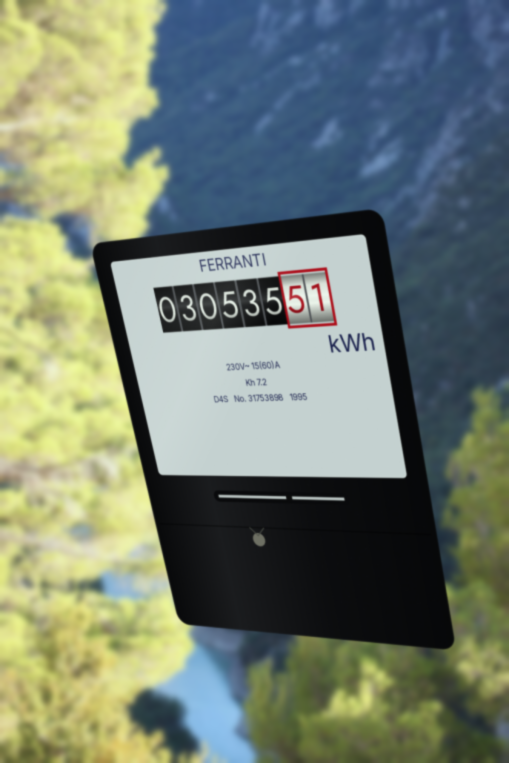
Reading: 30535.51,kWh
